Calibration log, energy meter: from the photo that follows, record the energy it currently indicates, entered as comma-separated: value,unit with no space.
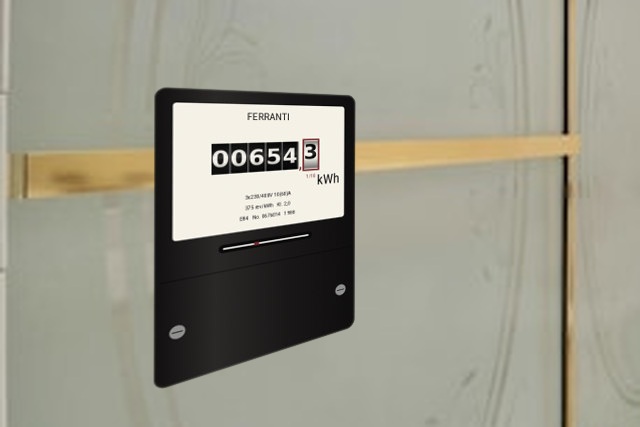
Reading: 654.3,kWh
